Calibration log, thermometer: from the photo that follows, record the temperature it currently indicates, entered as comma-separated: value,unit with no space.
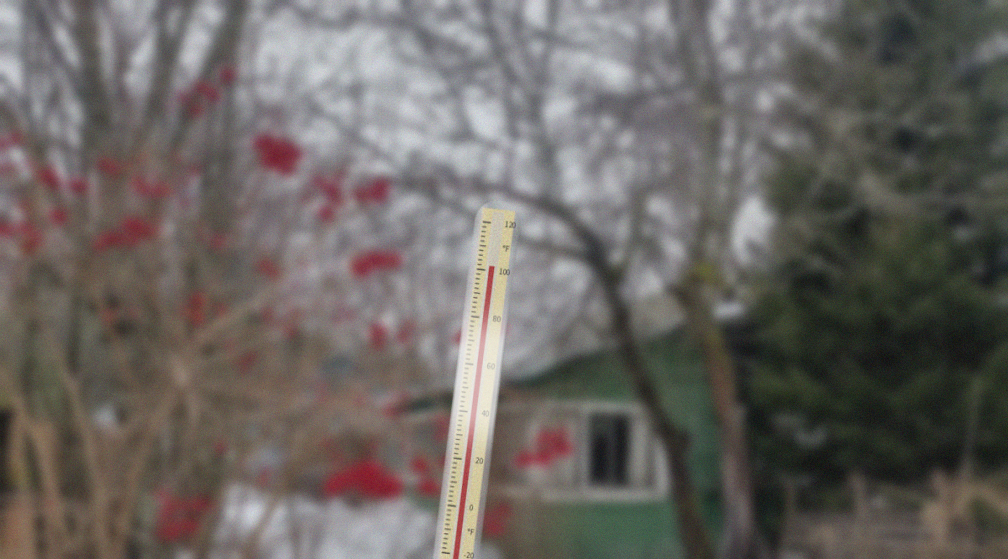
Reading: 102,°F
